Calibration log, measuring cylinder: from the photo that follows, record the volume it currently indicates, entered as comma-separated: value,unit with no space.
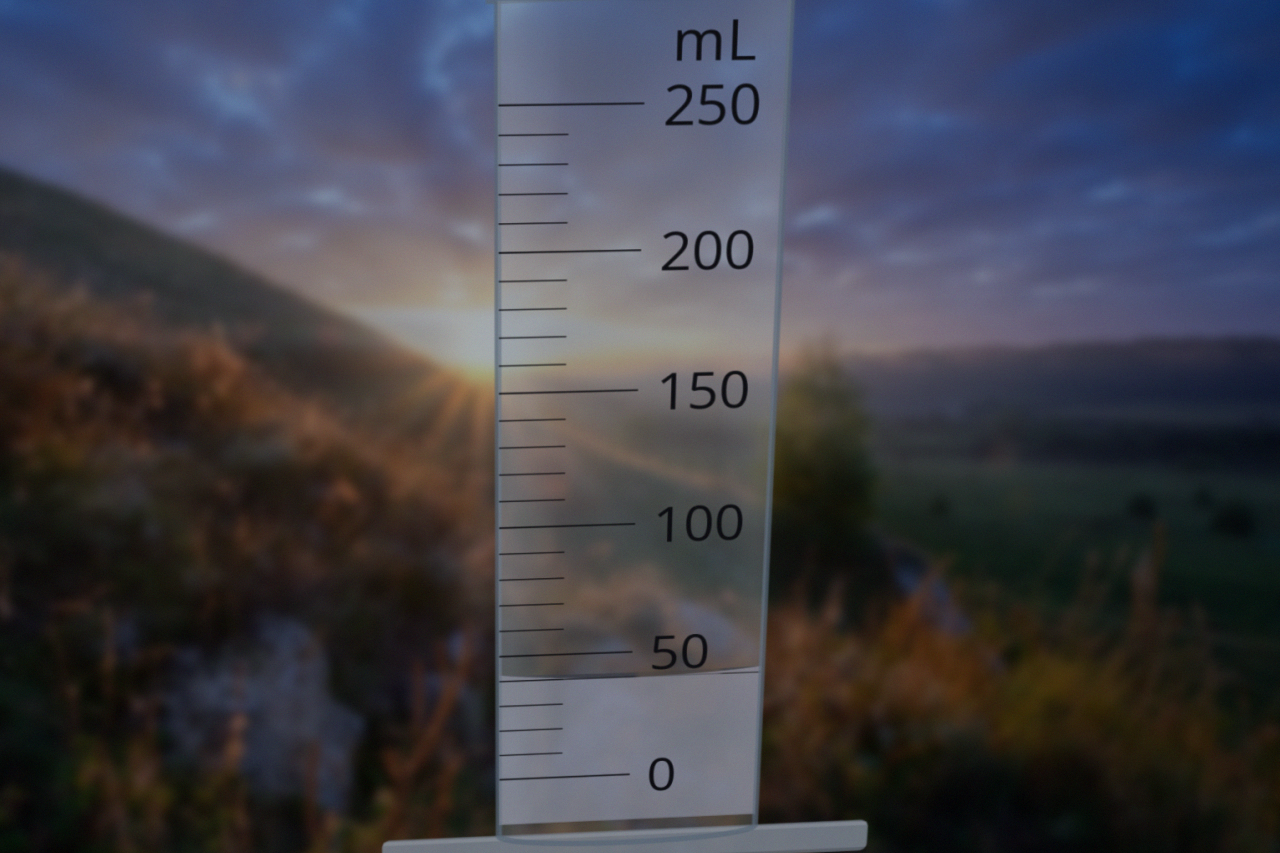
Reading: 40,mL
